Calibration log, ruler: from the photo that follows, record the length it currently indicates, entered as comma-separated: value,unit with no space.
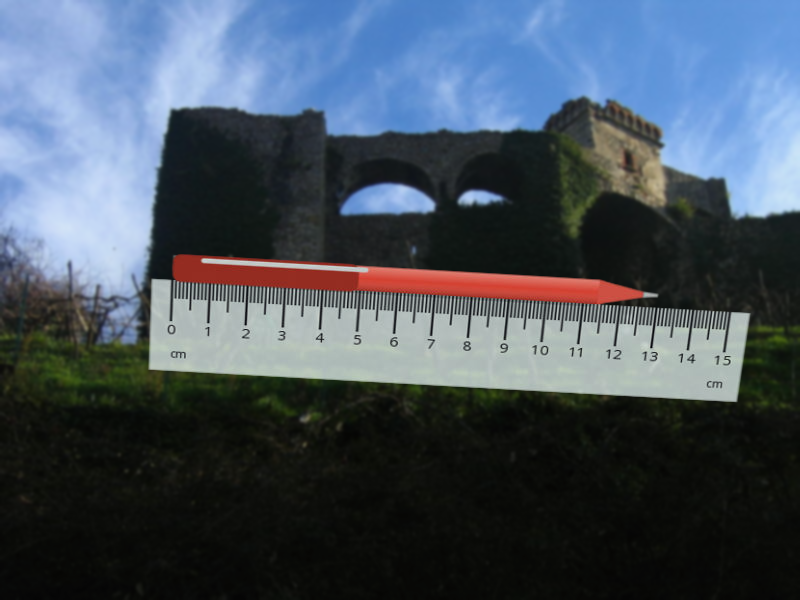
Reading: 13,cm
